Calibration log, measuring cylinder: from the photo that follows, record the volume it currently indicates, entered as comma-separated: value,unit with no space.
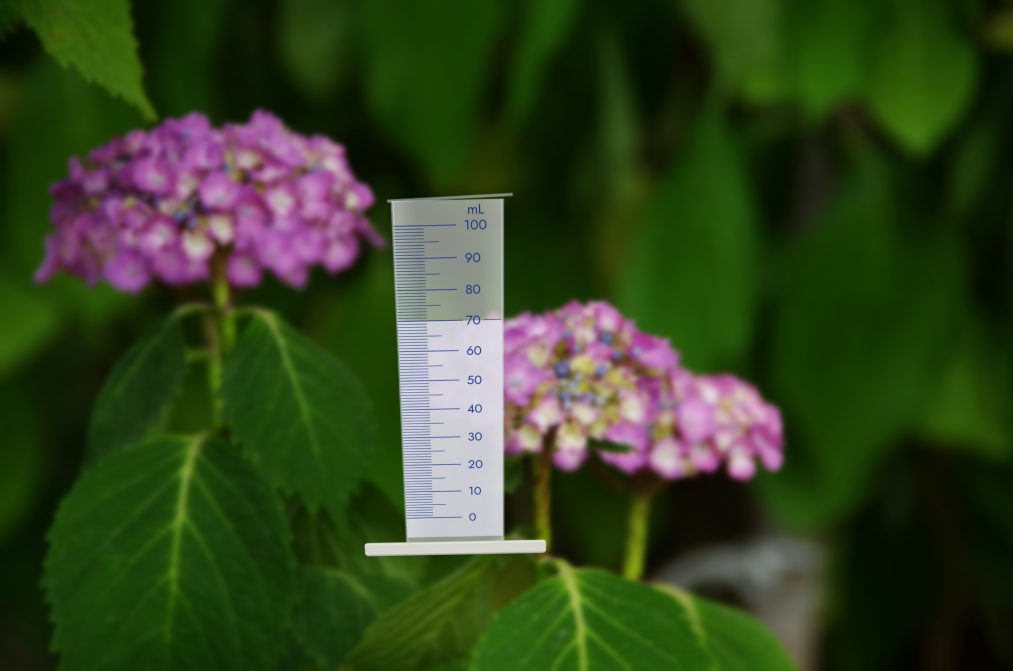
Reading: 70,mL
